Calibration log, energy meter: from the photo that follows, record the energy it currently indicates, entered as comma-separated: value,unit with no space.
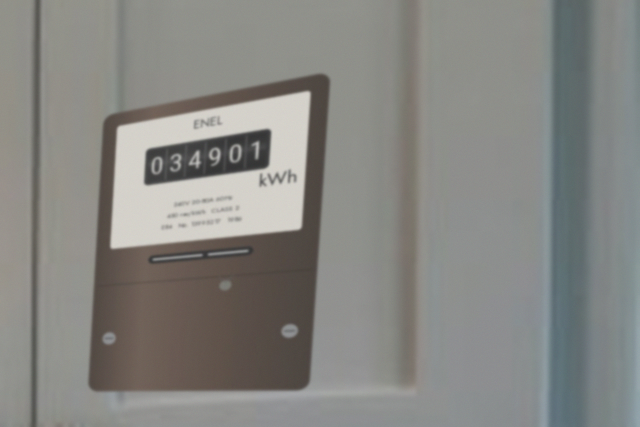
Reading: 34901,kWh
